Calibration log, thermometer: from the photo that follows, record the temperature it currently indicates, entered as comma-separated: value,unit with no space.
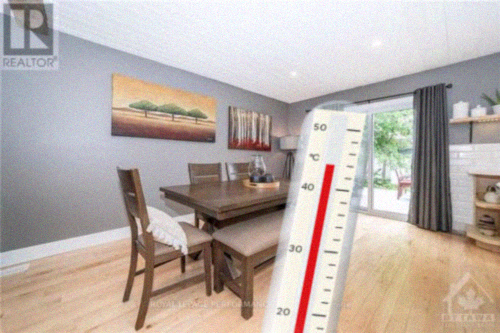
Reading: 44,°C
